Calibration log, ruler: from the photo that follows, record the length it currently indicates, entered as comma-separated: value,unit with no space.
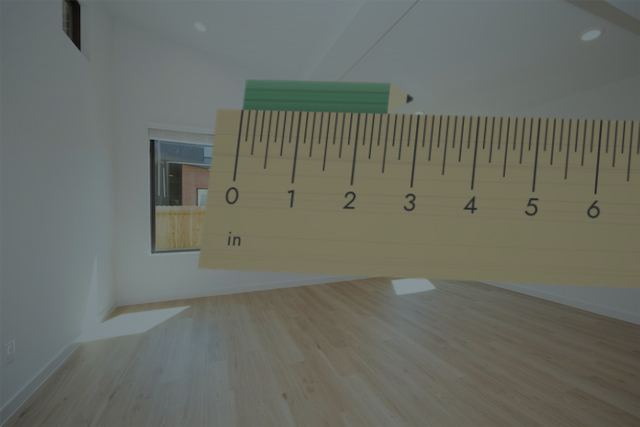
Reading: 2.875,in
